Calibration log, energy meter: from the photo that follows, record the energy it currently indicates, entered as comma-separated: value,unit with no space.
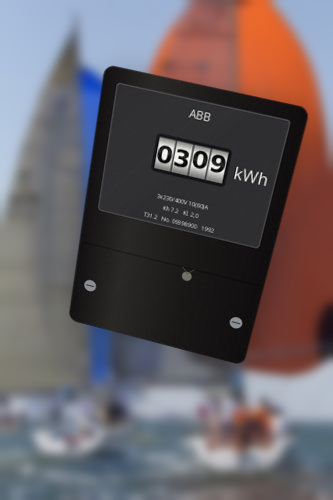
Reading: 309,kWh
